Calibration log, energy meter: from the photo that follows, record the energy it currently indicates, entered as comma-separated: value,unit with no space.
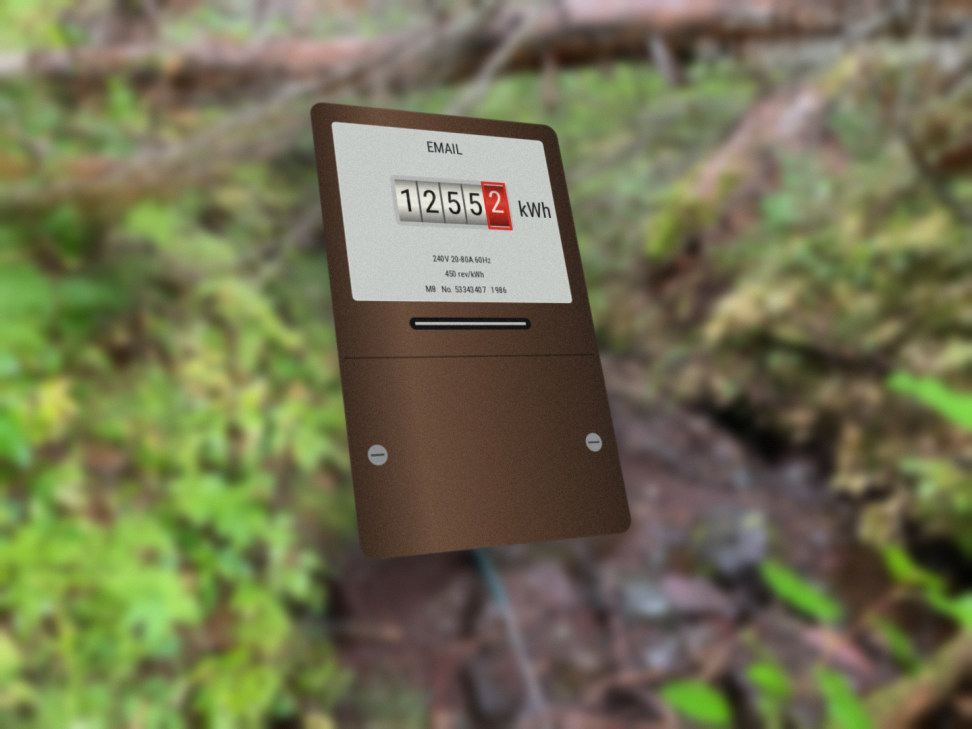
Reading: 1255.2,kWh
